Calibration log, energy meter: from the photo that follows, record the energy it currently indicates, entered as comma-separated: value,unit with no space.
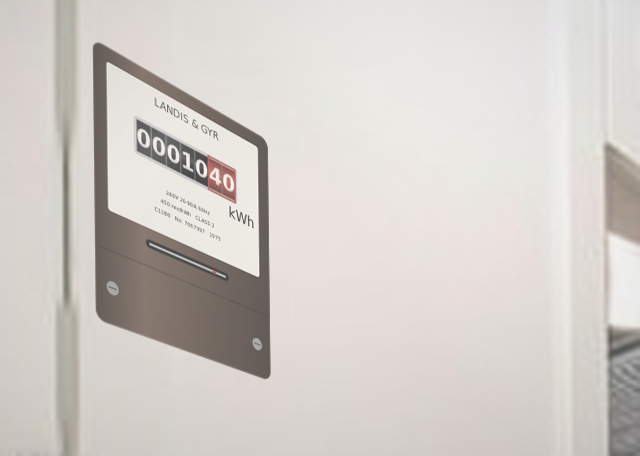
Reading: 10.40,kWh
